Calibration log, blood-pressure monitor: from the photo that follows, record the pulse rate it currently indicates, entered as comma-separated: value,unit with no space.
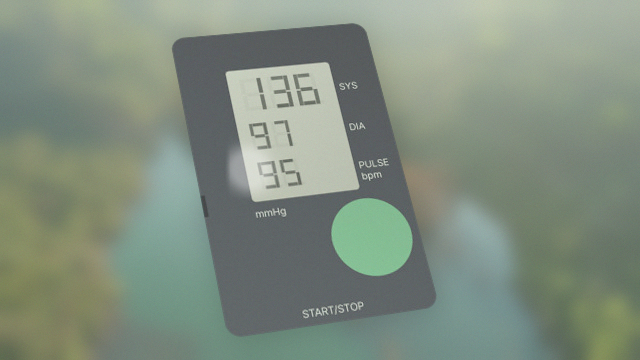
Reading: 95,bpm
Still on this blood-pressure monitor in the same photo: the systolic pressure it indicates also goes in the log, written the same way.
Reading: 136,mmHg
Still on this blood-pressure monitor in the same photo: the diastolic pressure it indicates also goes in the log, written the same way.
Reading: 97,mmHg
